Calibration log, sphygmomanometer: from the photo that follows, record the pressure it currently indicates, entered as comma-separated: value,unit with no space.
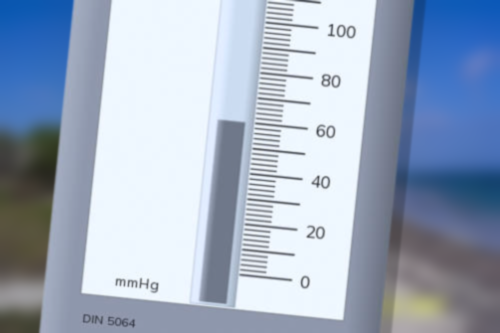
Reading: 60,mmHg
